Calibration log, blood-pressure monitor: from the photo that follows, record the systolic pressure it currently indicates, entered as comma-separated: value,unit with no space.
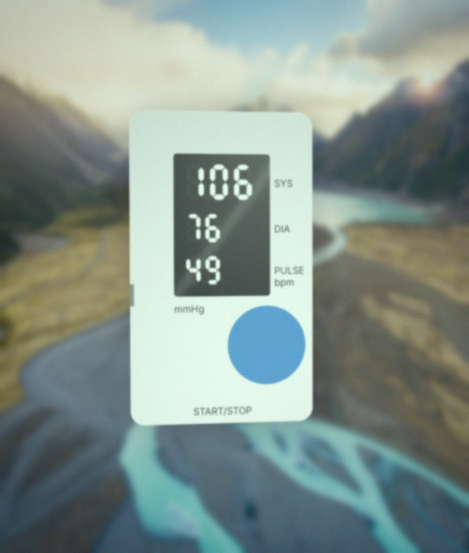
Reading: 106,mmHg
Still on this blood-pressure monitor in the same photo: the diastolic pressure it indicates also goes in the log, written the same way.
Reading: 76,mmHg
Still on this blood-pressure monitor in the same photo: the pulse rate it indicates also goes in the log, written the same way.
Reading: 49,bpm
